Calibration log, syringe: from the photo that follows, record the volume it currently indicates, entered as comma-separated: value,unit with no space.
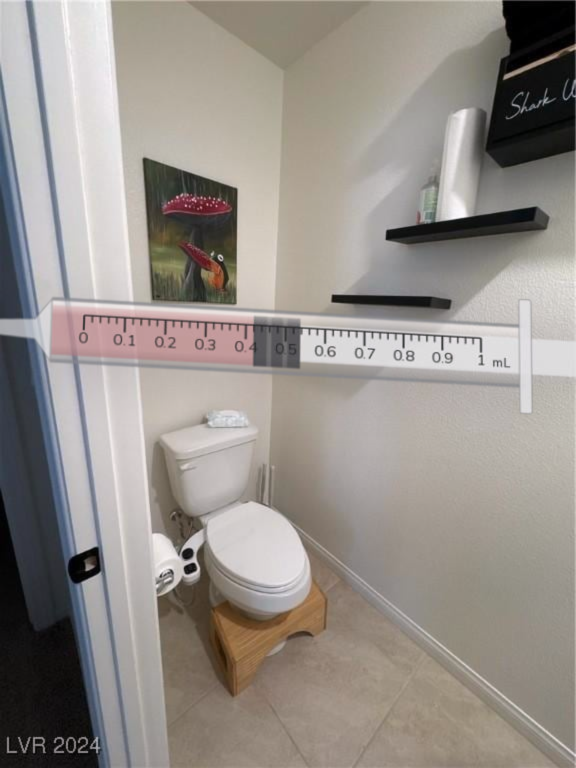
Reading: 0.42,mL
